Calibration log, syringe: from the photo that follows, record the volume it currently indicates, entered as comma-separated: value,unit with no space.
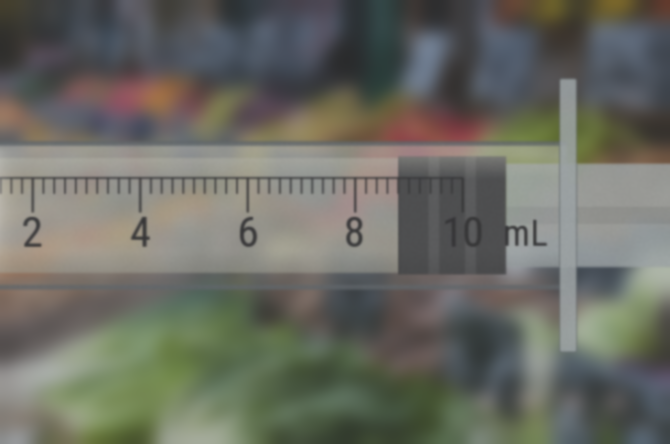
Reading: 8.8,mL
